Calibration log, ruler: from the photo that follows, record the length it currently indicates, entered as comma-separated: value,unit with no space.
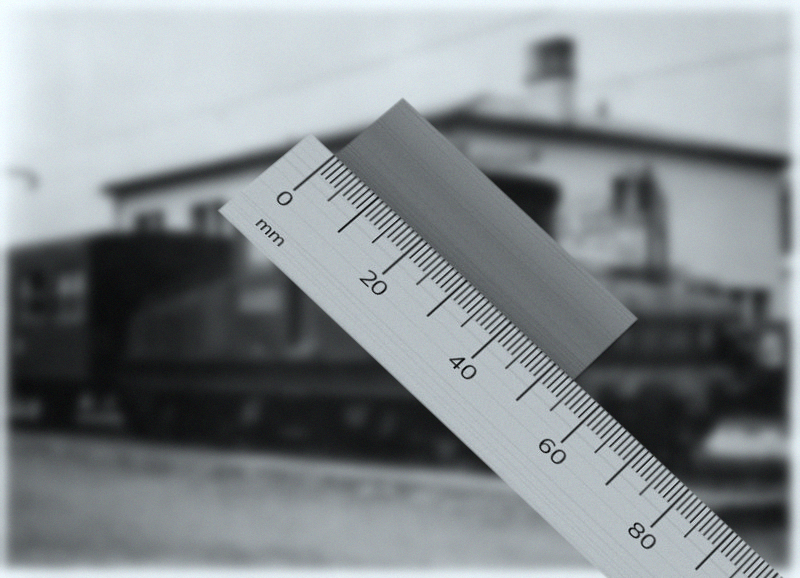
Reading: 54,mm
